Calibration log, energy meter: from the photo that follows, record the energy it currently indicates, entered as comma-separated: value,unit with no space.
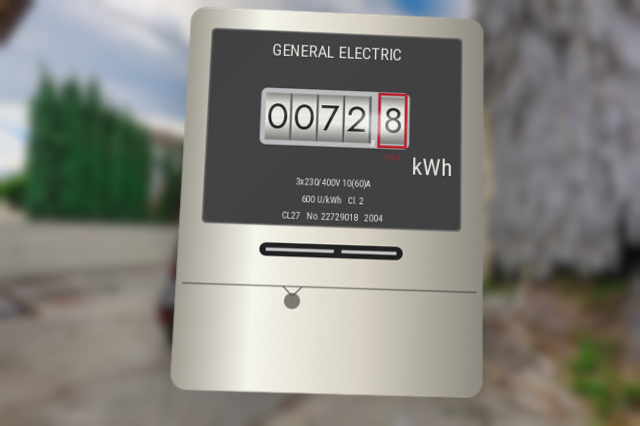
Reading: 72.8,kWh
